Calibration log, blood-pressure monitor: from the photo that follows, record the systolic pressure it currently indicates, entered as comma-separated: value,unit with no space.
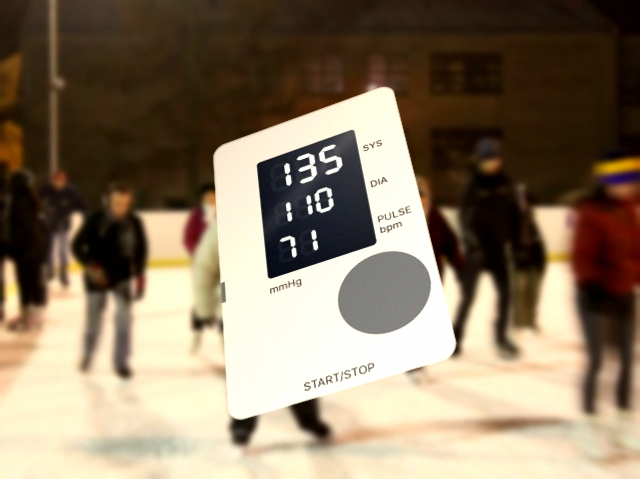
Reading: 135,mmHg
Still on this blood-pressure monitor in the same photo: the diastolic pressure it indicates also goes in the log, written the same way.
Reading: 110,mmHg
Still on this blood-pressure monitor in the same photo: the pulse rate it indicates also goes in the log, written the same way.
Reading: 71,bpm
